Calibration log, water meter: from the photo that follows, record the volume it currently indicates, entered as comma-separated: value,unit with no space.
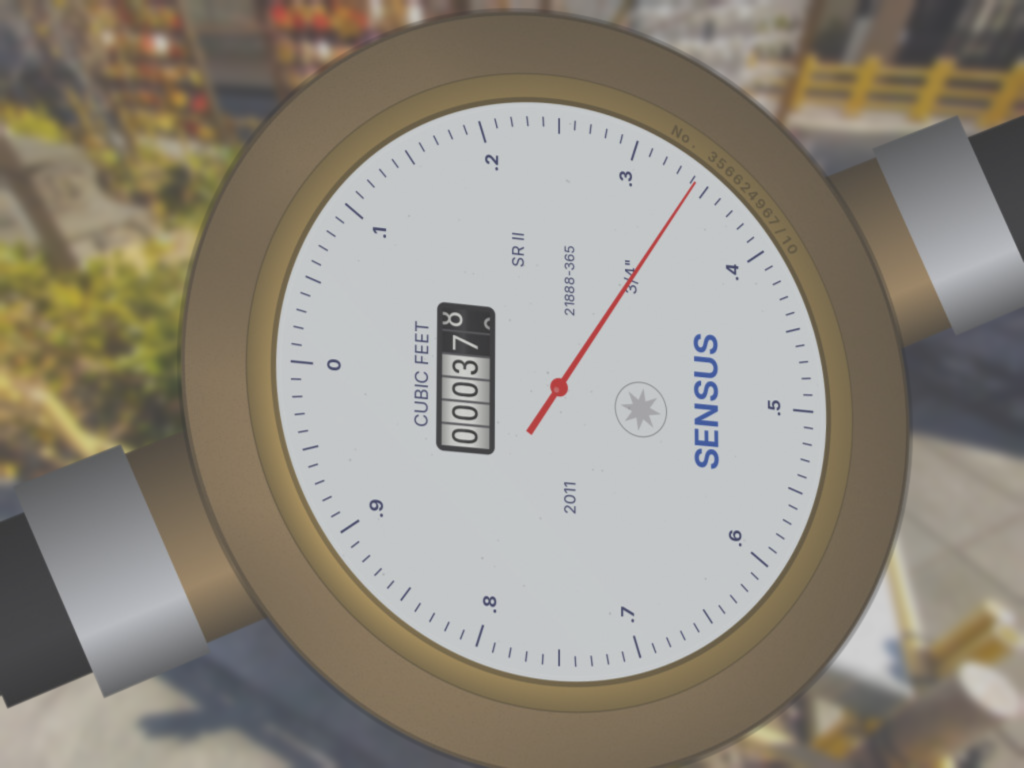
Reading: 378.34,ft³
